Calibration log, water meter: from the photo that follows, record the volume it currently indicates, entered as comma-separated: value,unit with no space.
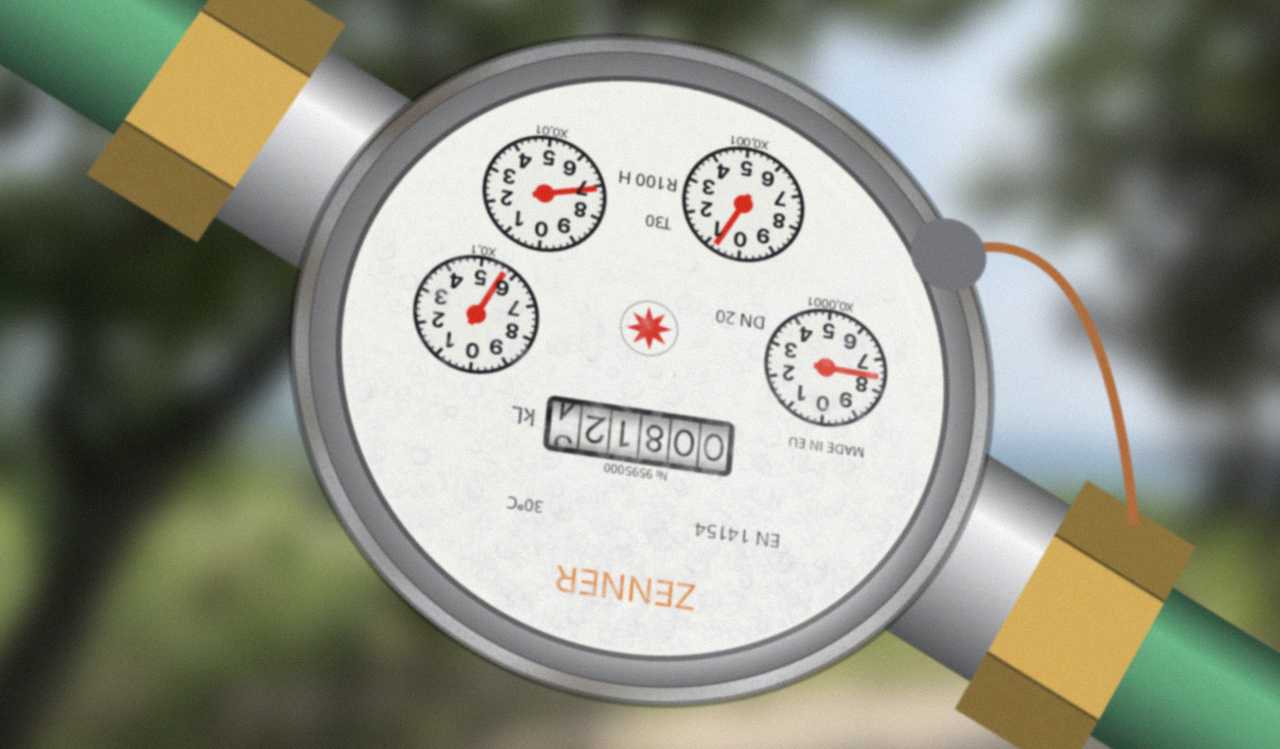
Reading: 8123.5707,kL
